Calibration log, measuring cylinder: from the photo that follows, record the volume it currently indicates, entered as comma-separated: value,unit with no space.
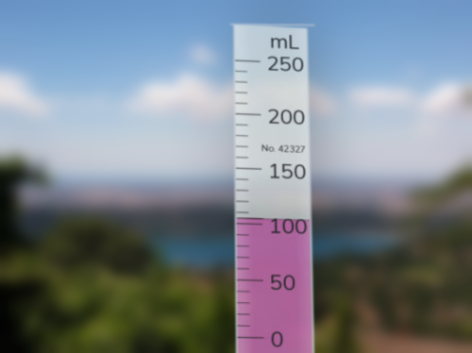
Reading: 105,mL
